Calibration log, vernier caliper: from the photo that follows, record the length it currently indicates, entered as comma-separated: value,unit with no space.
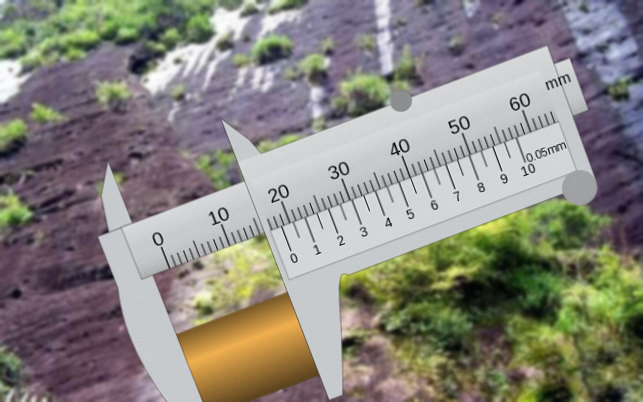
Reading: 18.6,mm
